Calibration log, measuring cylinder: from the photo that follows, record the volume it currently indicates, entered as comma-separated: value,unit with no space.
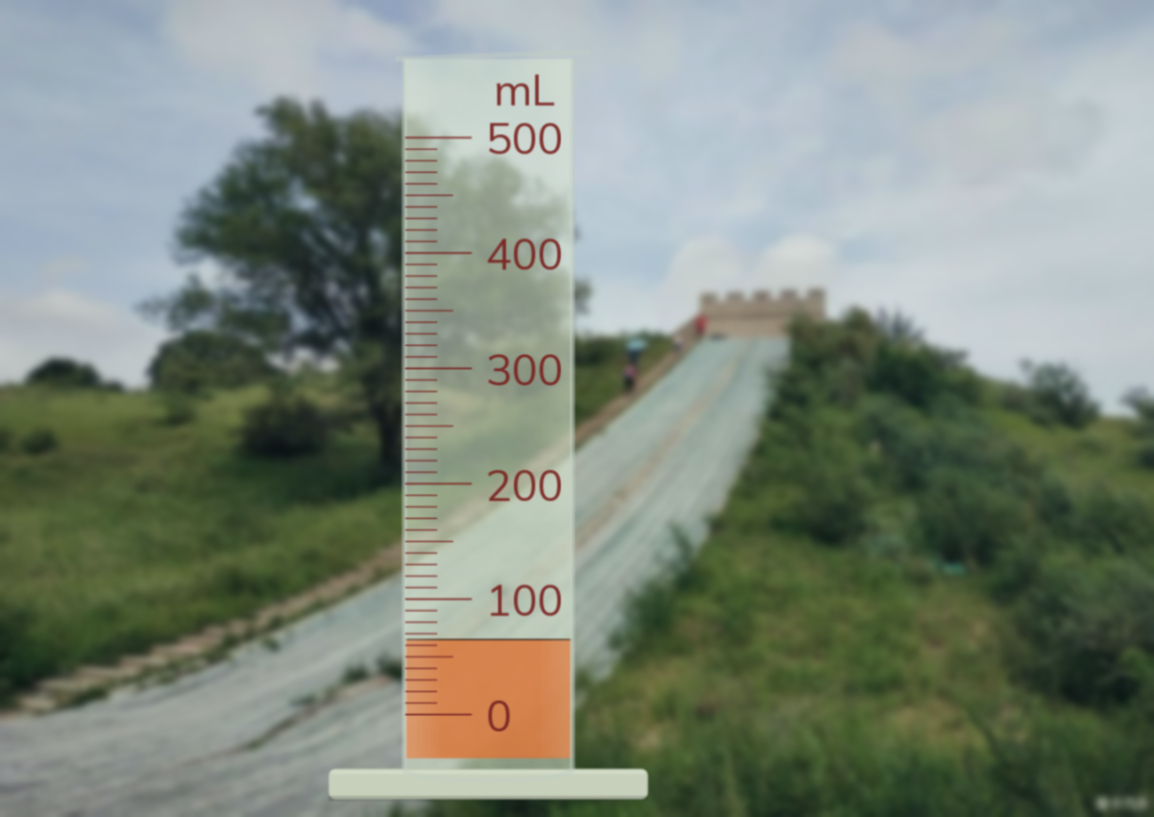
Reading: 65,mL
